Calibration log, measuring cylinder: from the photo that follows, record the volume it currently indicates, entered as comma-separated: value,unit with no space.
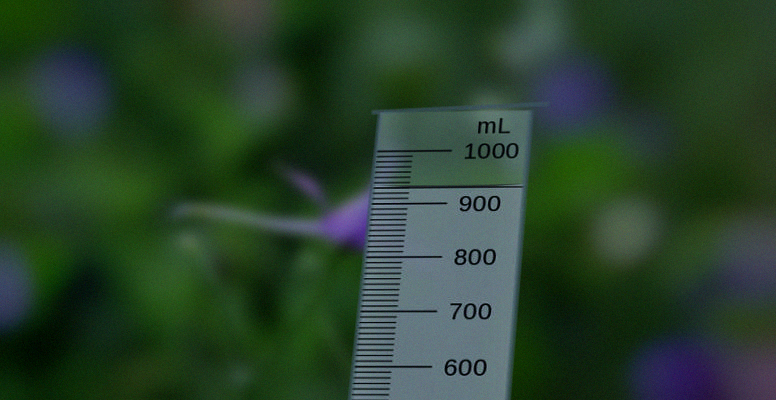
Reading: 930,mL
